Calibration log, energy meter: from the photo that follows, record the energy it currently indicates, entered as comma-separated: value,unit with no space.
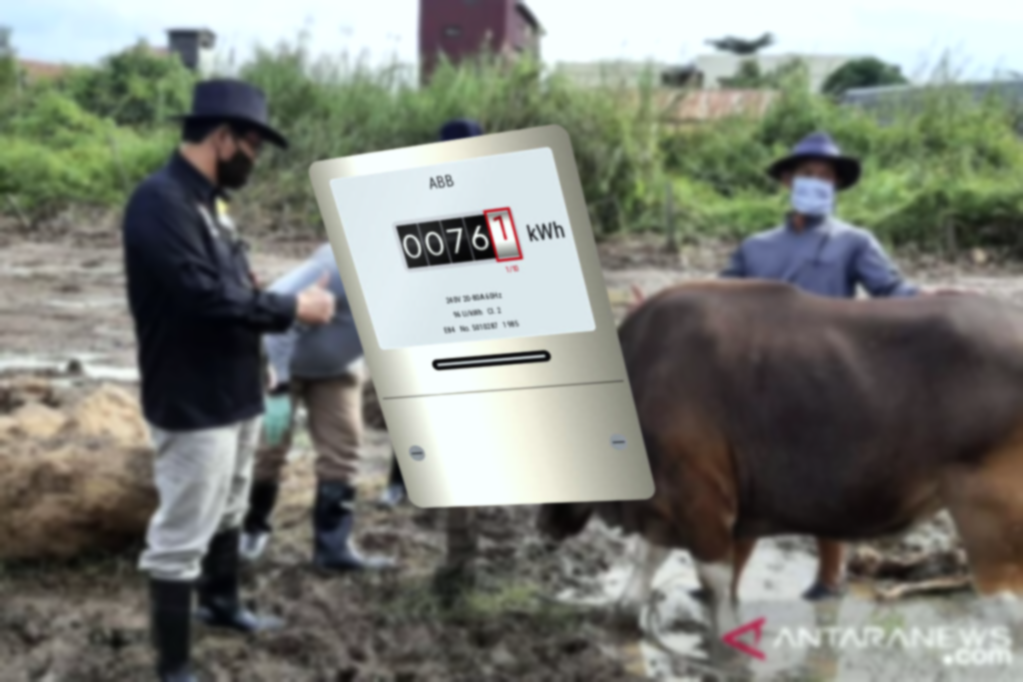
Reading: 76.1,kWh
